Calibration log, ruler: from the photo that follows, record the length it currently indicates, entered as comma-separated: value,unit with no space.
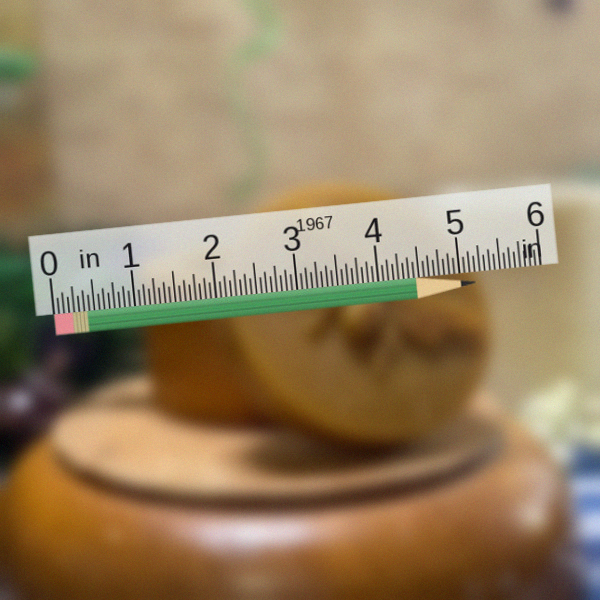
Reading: 5.1875,in
